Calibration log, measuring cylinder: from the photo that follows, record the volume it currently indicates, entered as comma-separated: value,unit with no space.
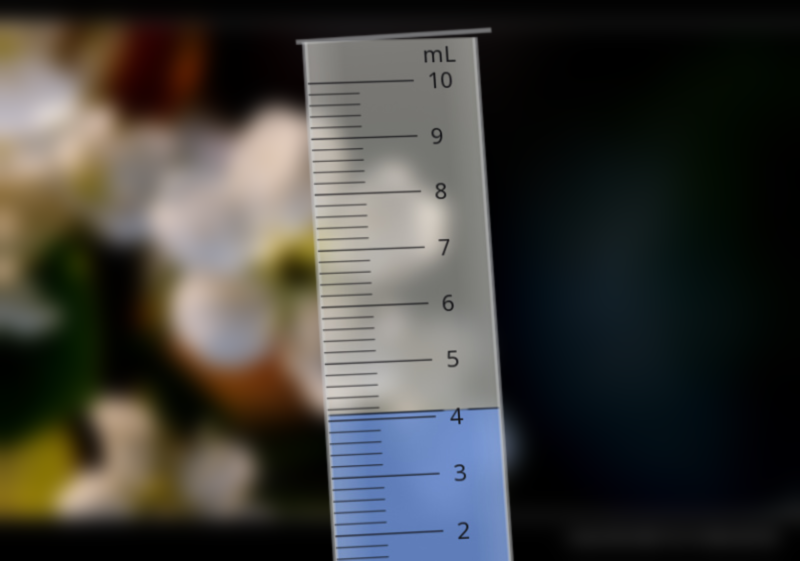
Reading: 4.1,mL
